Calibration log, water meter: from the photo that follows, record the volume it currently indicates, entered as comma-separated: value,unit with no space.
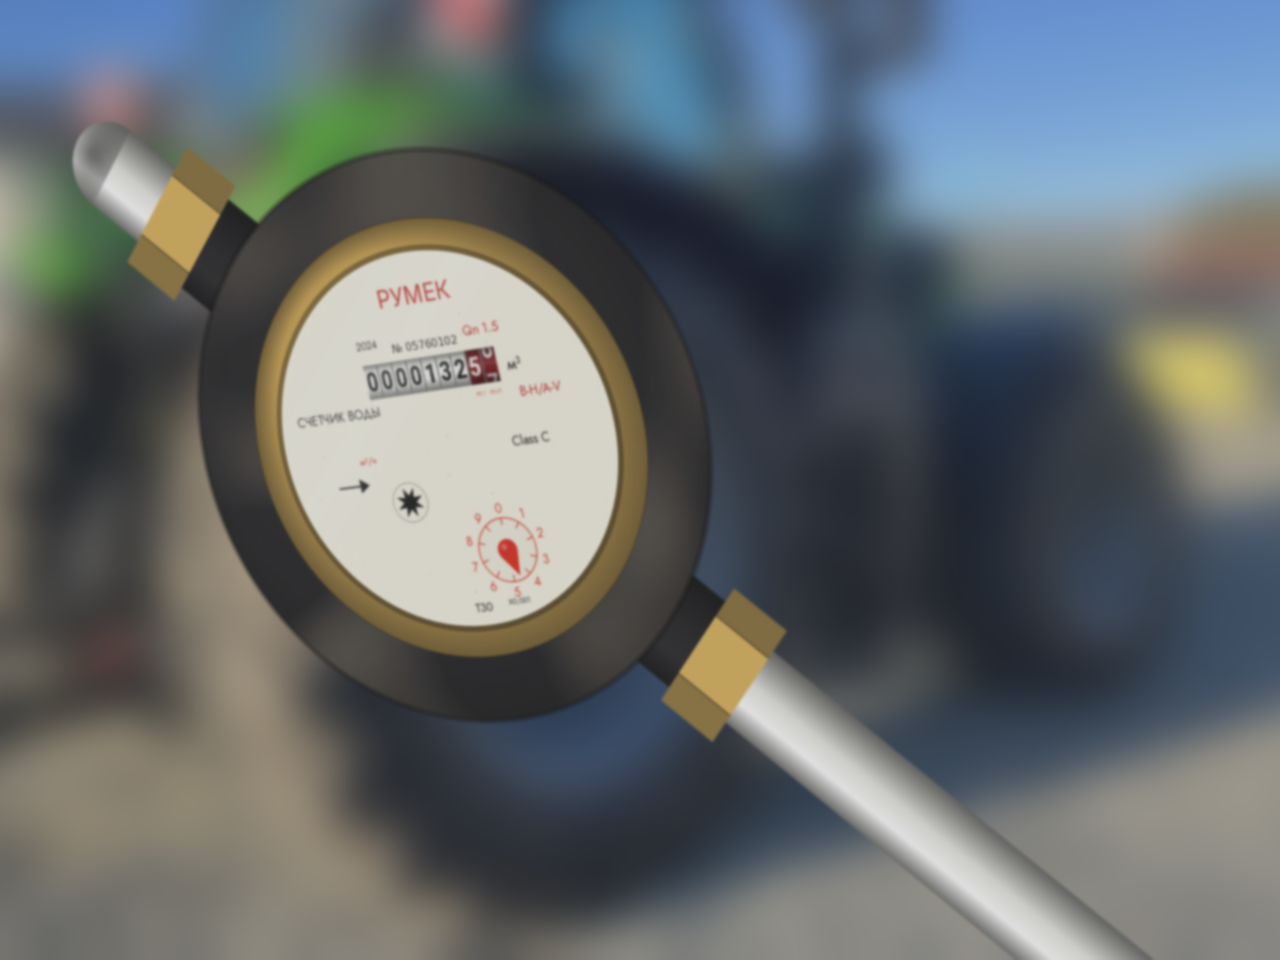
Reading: 132.564,m³
